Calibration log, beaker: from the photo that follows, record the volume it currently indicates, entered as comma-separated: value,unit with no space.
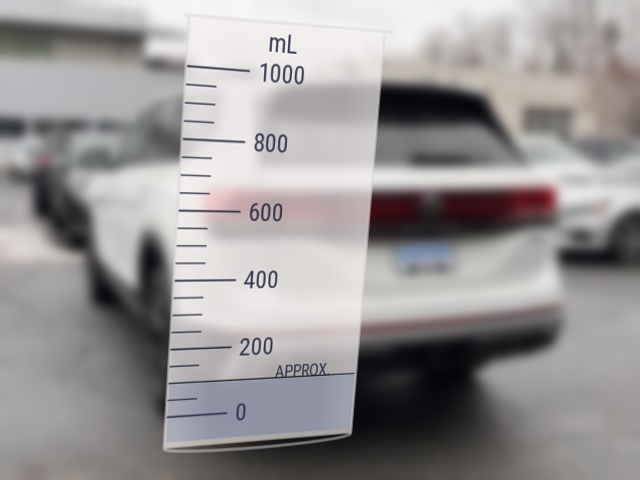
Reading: 100,mL
